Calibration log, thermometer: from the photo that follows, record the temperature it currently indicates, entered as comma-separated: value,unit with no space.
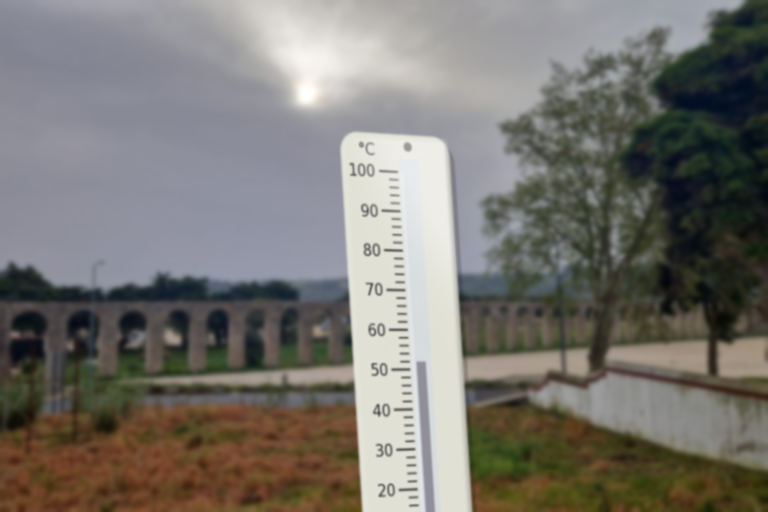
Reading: 52,°C
